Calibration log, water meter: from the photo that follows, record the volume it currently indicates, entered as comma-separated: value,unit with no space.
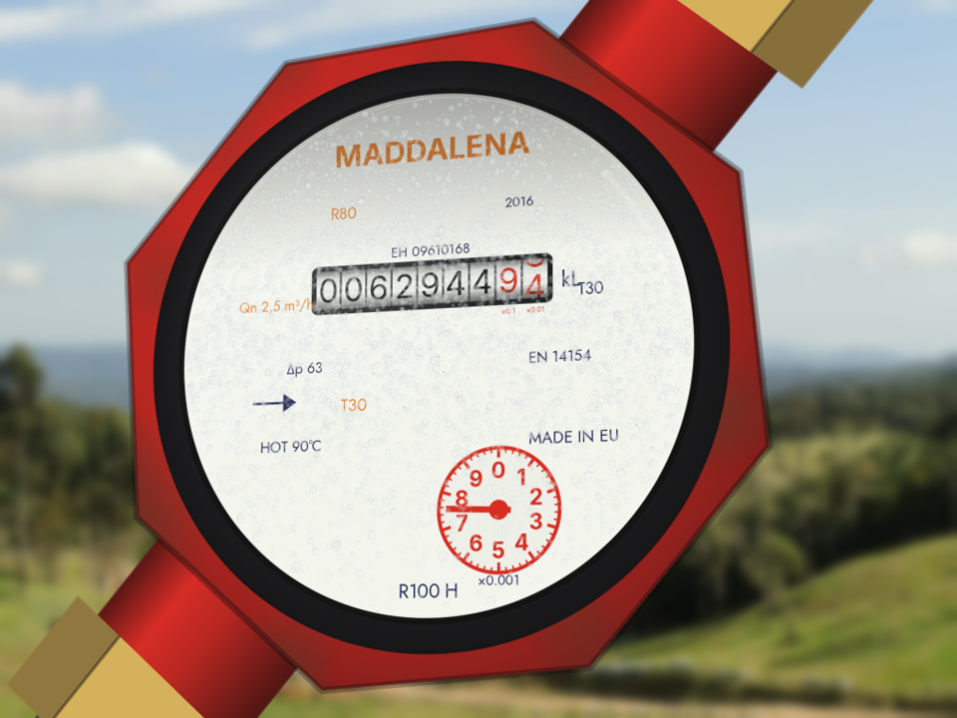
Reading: 62944.937,kL
